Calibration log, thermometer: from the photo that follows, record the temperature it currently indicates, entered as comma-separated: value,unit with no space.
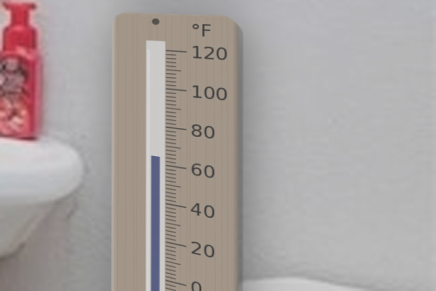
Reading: 64,°F
